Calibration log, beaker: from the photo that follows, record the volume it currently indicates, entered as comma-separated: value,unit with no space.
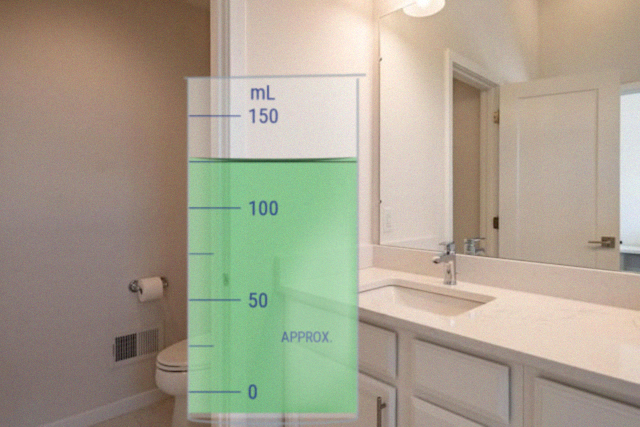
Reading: 125,mL
